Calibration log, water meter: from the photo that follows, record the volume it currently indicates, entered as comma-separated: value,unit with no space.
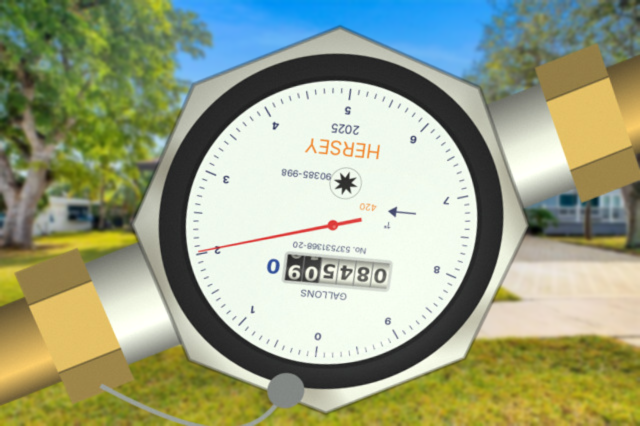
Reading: 845092.0,gal
